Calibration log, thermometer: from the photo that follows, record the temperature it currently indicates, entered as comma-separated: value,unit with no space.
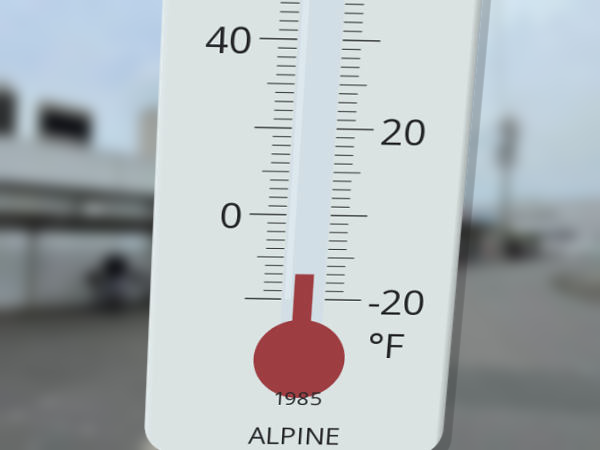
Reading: -14,°F
